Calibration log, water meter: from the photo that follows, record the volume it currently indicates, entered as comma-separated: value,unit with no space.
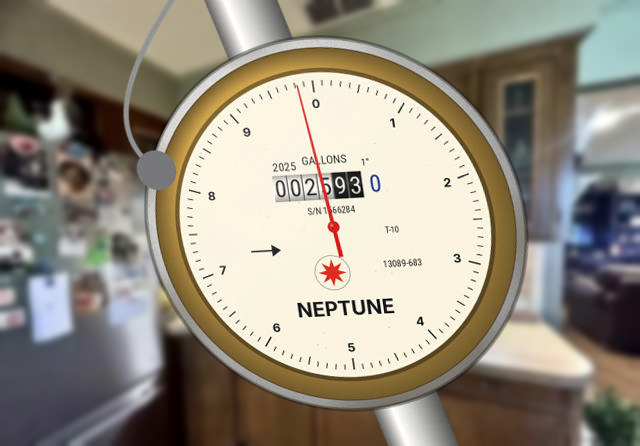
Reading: 25929.8,gal
